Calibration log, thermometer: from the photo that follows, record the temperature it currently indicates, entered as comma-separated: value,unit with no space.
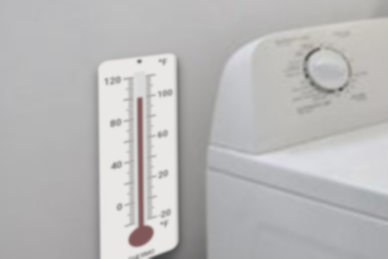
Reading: 100,°F
